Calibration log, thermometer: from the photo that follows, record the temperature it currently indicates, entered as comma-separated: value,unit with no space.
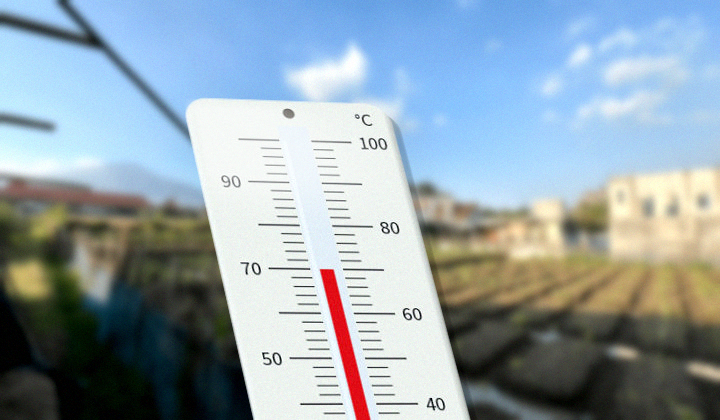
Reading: 70,°C
